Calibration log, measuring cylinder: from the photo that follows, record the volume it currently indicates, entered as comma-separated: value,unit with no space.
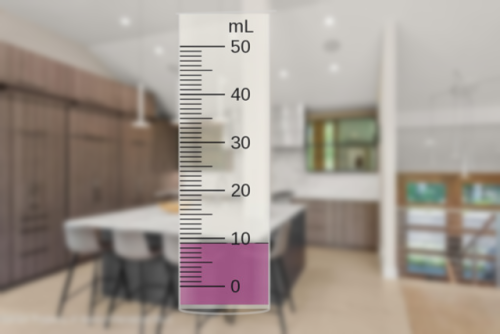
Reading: 9,mL
